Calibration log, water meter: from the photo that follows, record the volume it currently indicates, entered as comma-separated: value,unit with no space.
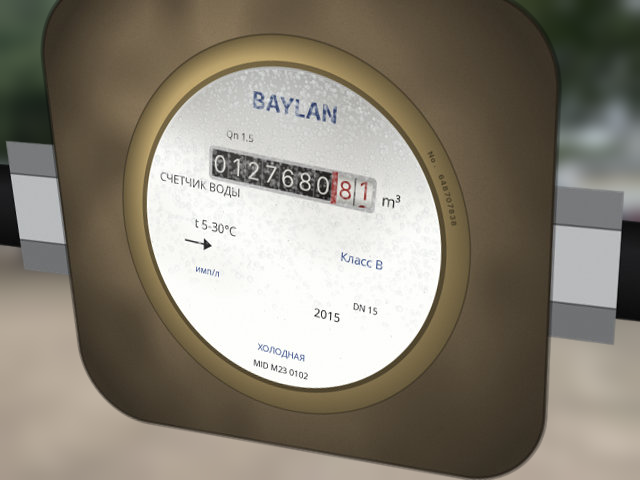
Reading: 127680.81,m³
